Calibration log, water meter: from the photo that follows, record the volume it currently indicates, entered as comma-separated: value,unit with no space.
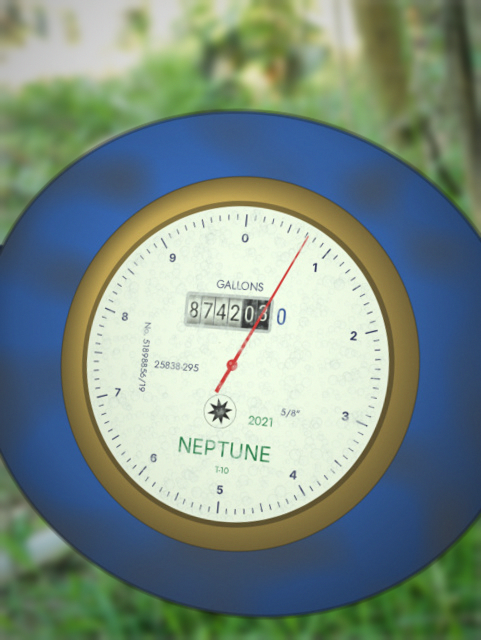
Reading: 8742030.7,gal
